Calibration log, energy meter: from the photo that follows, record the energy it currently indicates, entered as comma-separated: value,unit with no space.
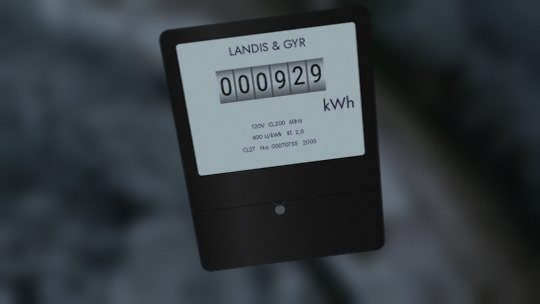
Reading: 929,kWh
